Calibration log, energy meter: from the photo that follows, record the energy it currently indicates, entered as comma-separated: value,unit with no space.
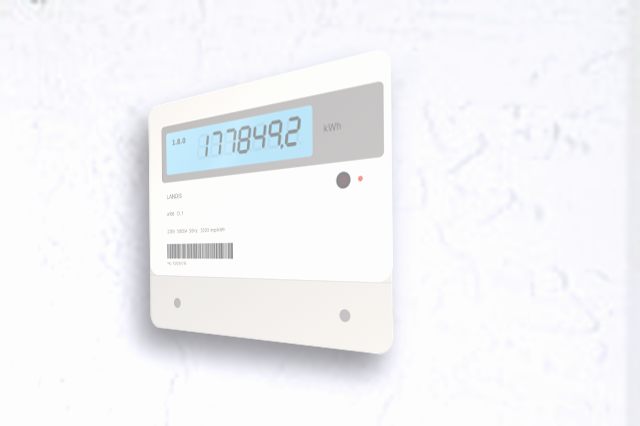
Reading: 177849.2,kWh
